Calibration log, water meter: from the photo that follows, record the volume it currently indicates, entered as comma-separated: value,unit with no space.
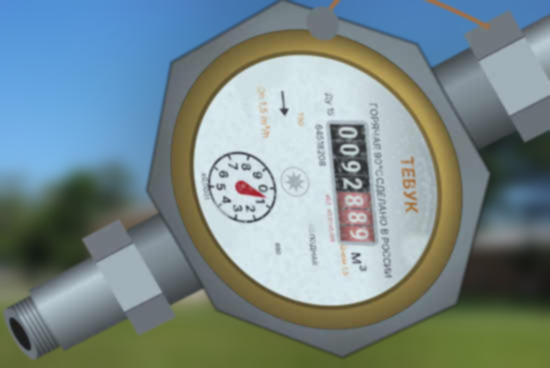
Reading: 92.8890,m³
